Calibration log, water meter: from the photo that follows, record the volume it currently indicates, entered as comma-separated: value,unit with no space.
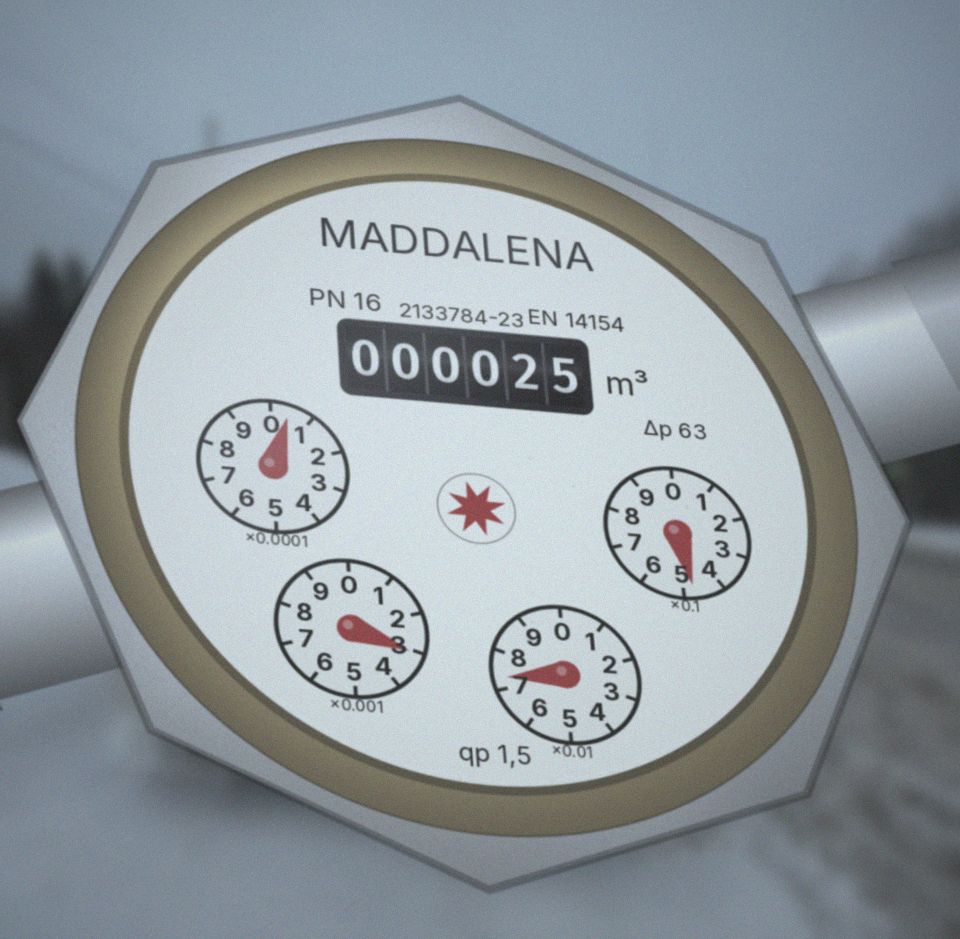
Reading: 25.4730,m³
